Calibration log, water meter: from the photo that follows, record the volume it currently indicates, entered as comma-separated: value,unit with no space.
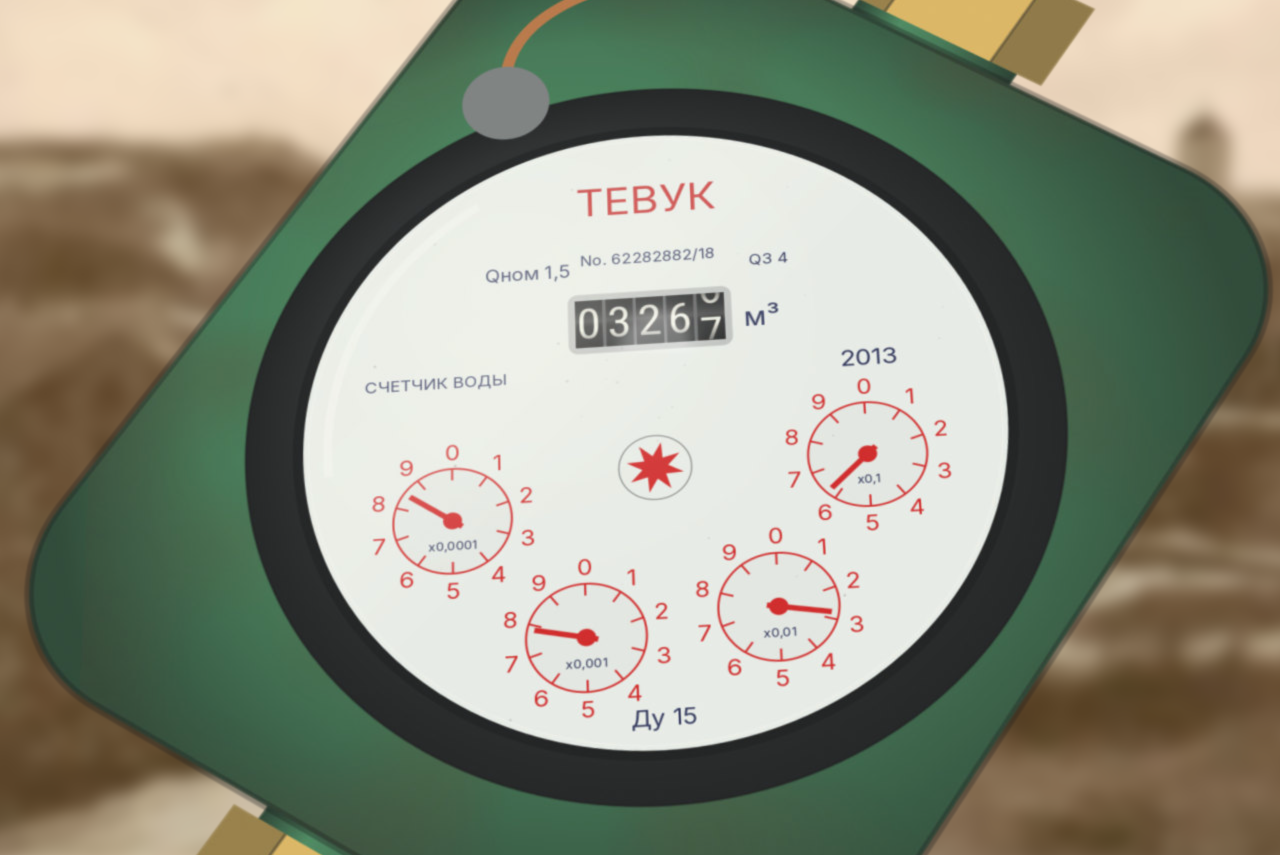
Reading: 3266.6278,m³
